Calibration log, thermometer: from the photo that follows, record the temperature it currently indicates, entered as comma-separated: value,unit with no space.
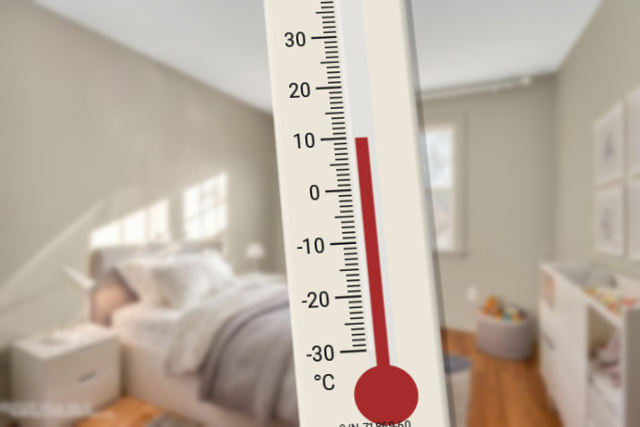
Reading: 10,°C
